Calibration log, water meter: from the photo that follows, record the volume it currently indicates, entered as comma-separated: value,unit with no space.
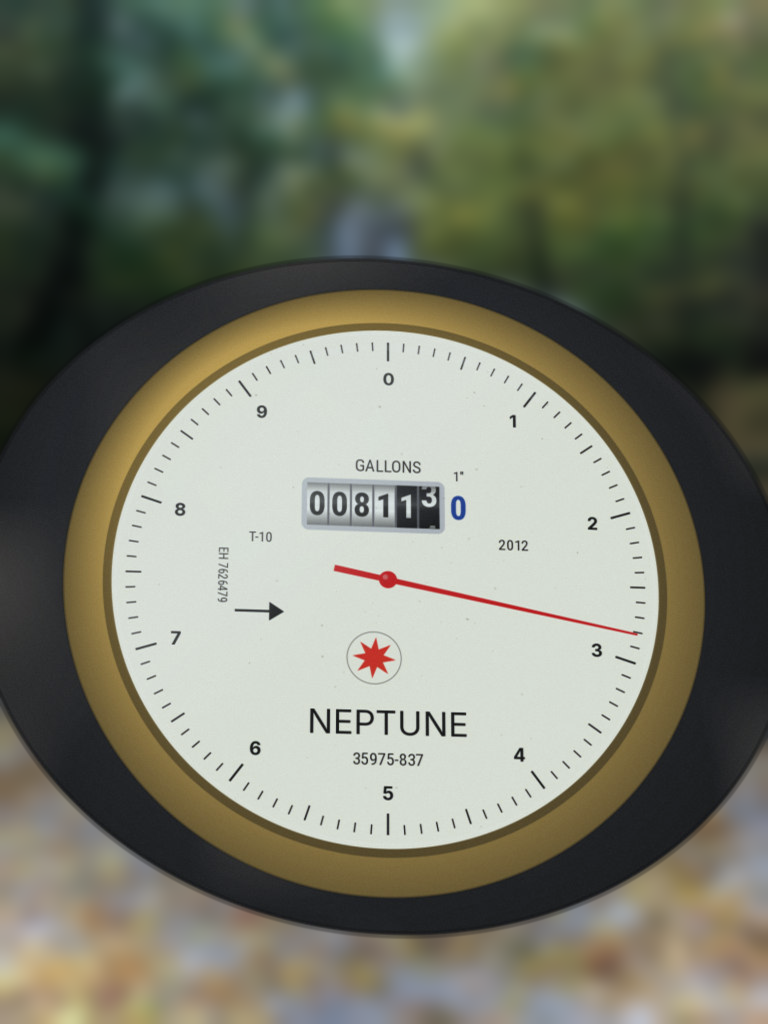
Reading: 81132.8,gal
